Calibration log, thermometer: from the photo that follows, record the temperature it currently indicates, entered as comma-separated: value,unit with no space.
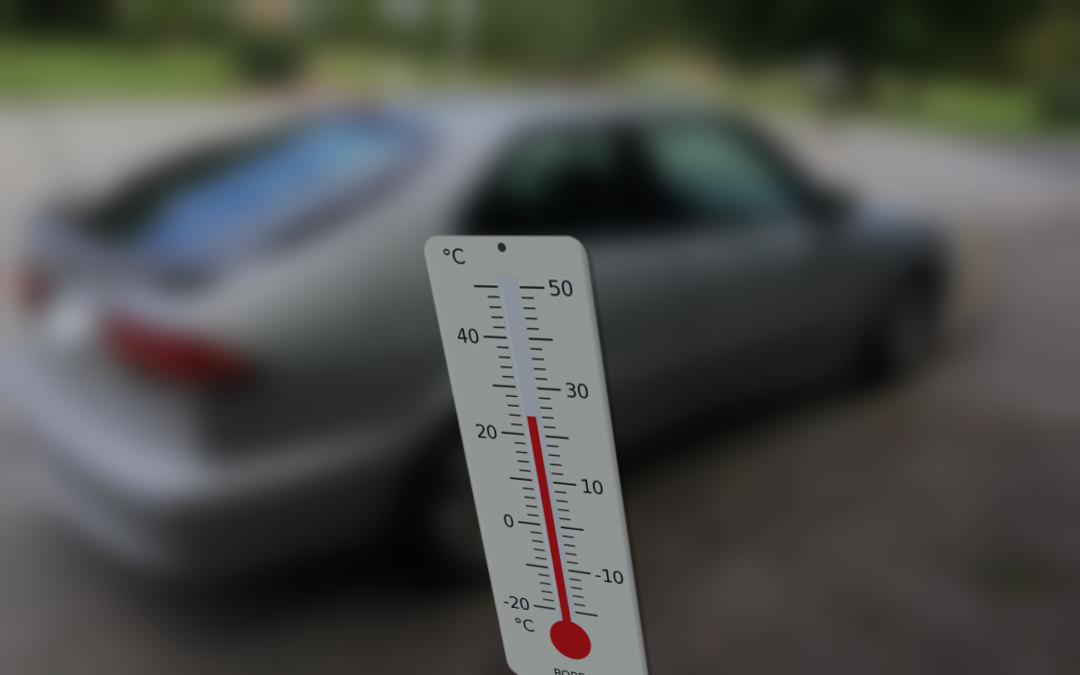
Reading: 24,°C
